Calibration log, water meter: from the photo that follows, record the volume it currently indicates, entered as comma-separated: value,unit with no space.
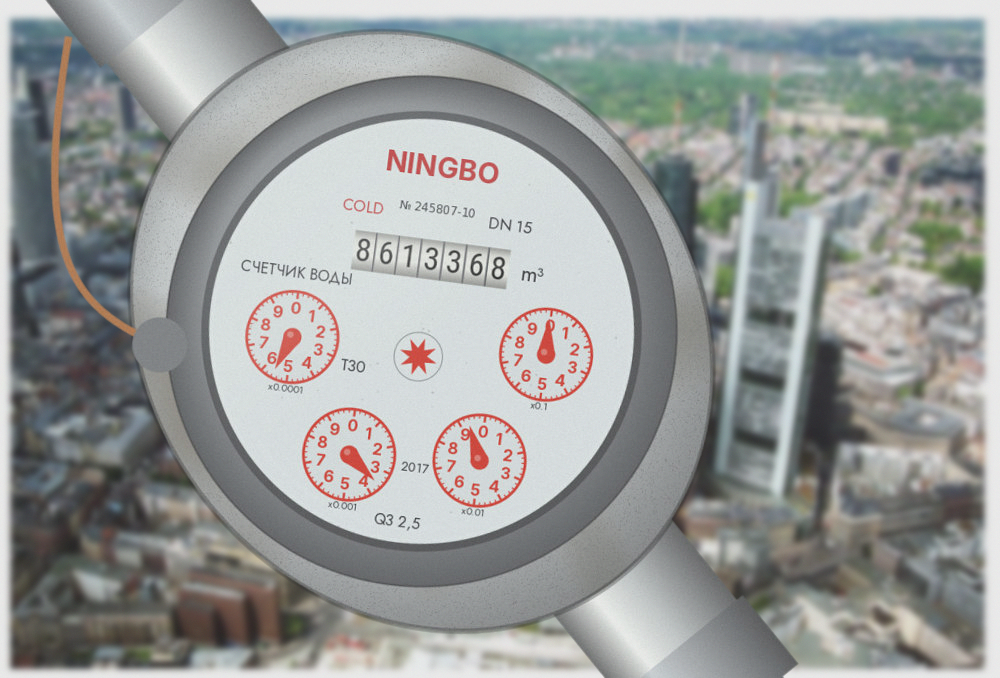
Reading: 8613367.9935,m³
